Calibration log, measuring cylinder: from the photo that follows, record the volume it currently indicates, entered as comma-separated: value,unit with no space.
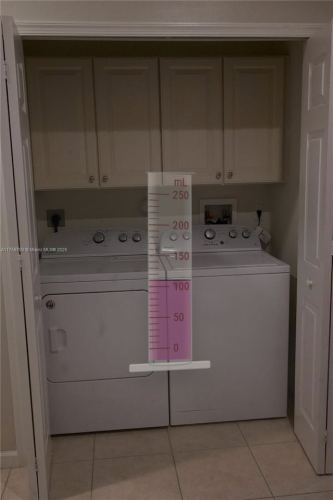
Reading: 110,mL
